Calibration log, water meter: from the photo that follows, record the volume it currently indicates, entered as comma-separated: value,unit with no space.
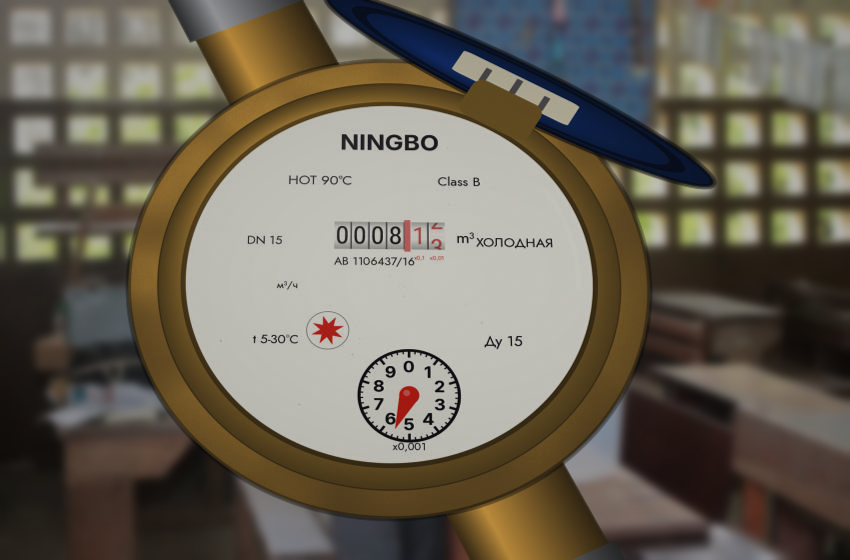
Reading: 8.125,m³
